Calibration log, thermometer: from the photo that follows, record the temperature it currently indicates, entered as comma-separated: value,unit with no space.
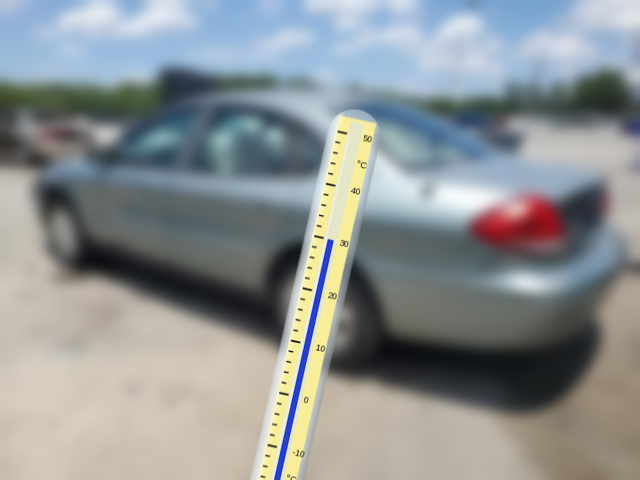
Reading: 30,°C
